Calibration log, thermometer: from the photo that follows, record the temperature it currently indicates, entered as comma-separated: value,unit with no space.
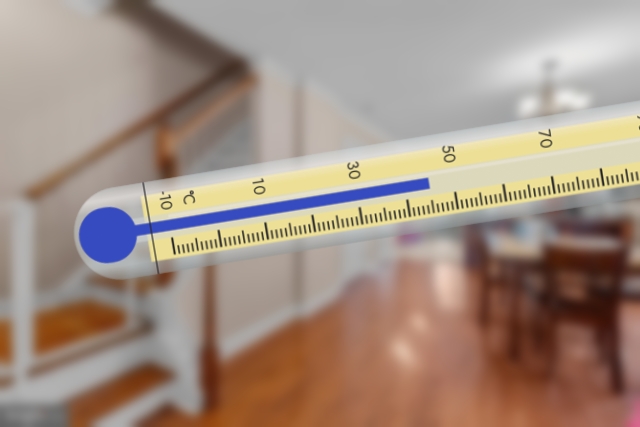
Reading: 45,°C
